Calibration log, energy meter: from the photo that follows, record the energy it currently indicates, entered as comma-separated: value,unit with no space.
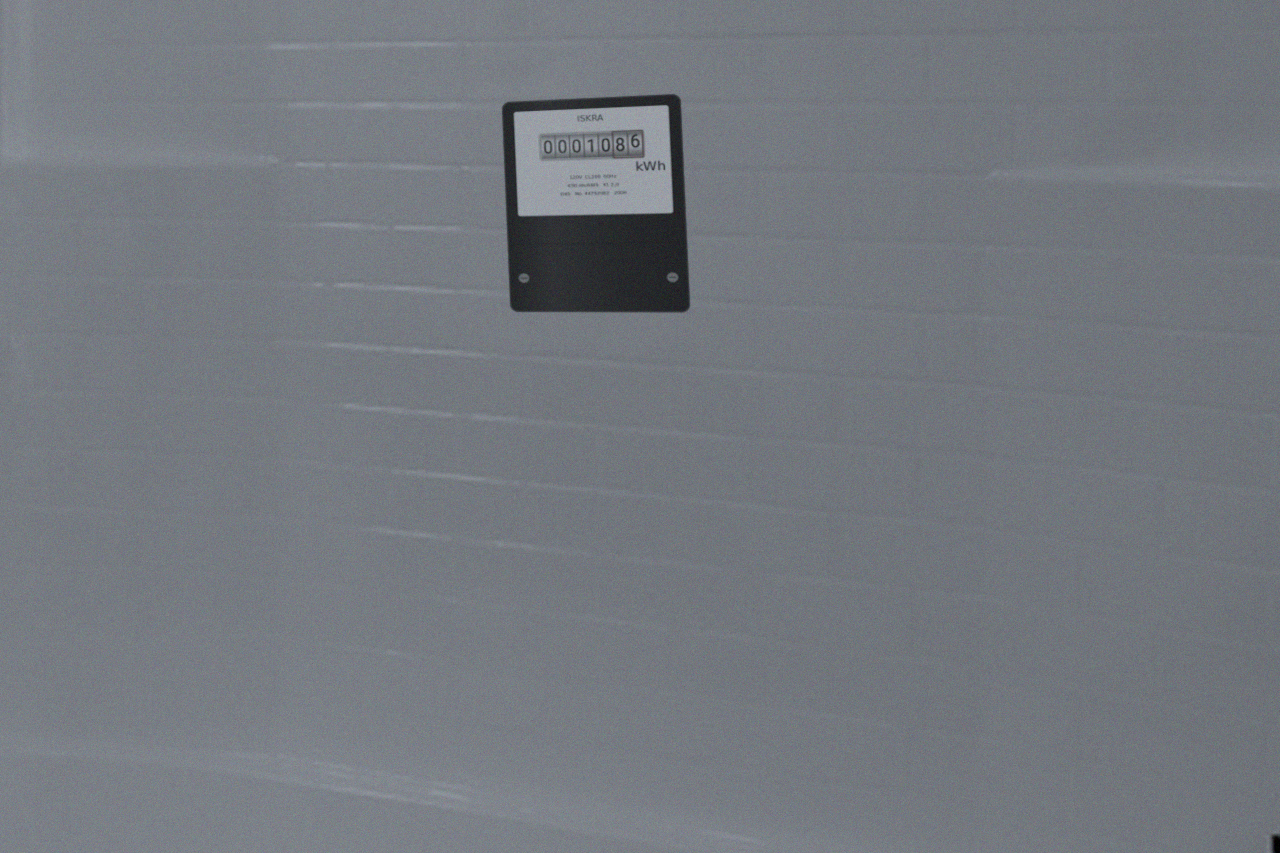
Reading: 10.86,kWh
